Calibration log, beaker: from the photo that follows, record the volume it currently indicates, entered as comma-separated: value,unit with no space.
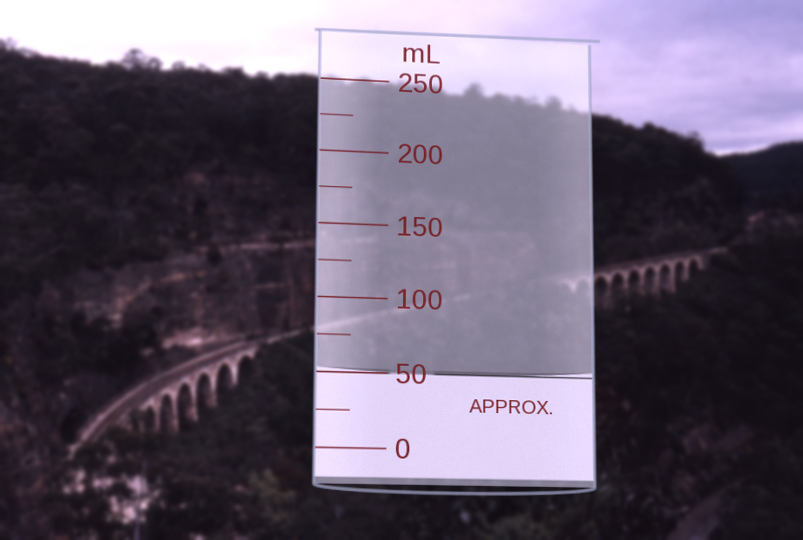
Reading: 50,mL
